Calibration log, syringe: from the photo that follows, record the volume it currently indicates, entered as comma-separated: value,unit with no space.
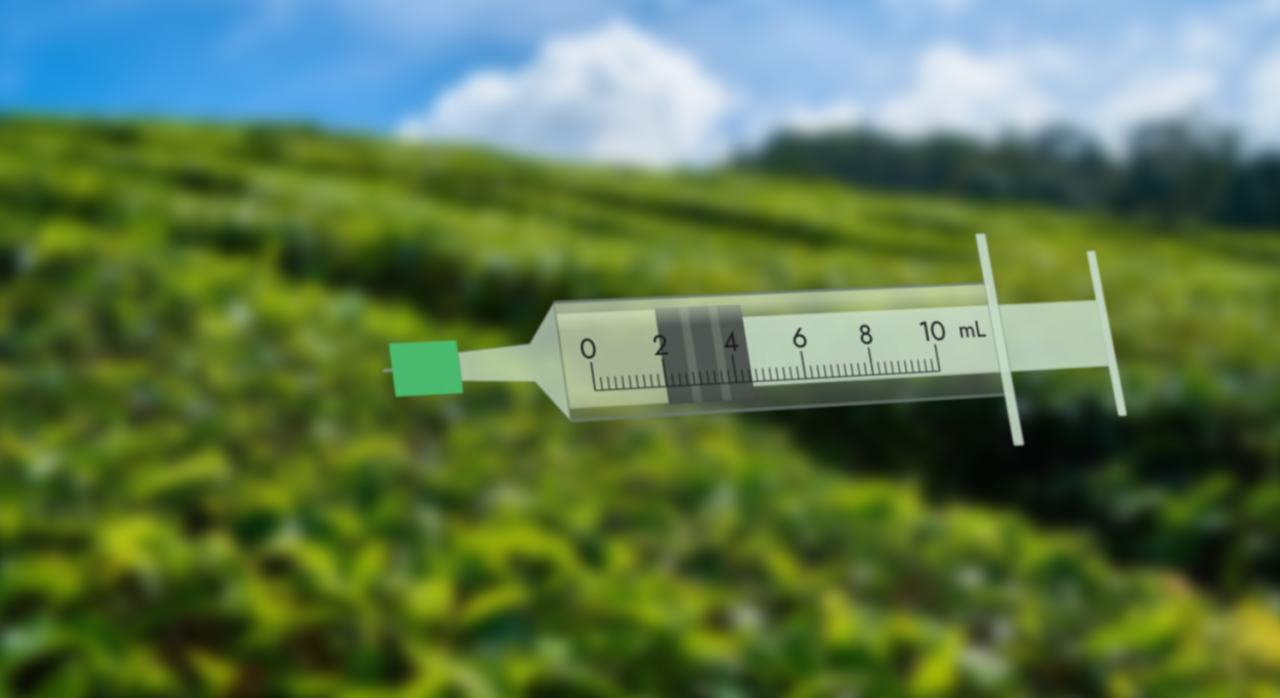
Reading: 2,mL
